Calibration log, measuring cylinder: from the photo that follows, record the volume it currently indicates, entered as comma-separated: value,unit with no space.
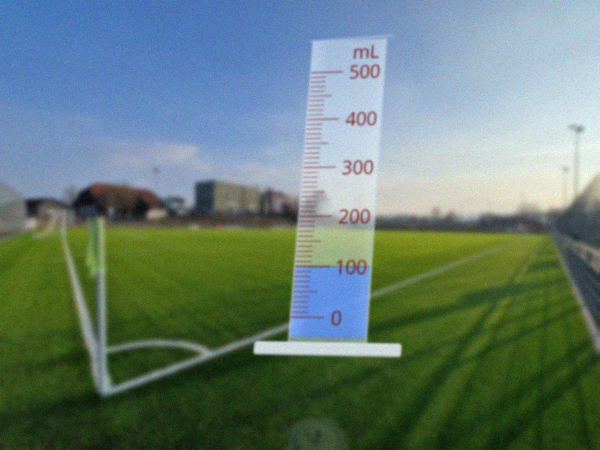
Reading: 100,mL
